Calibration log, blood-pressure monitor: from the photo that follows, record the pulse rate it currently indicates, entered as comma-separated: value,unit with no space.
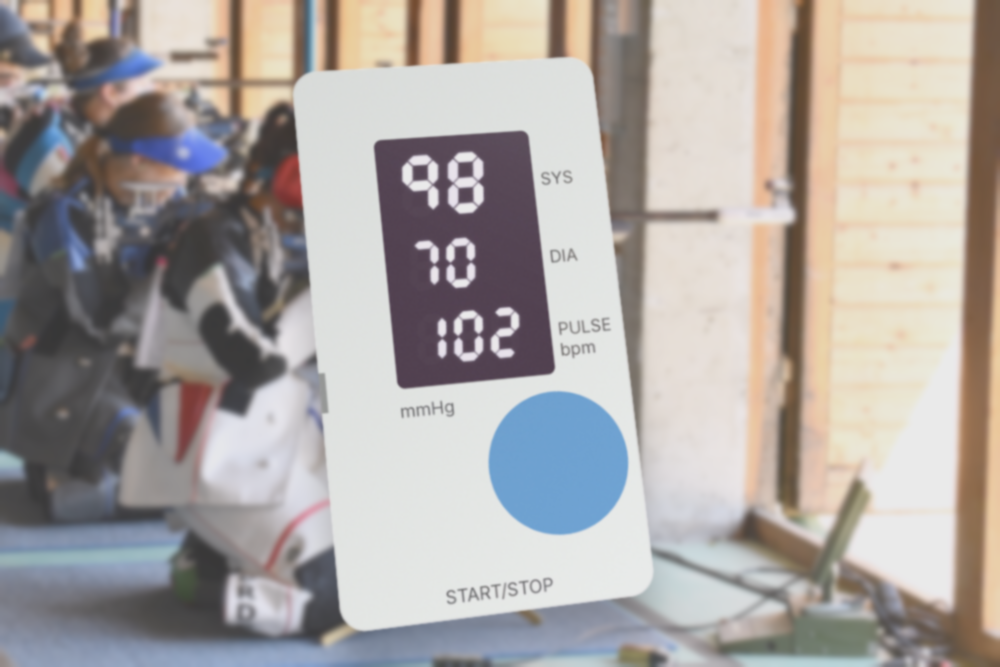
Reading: 102,bpm
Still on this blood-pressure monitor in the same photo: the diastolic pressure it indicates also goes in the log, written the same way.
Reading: 70,mmHg
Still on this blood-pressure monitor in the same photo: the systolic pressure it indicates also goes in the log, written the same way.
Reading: 98,mmHg
